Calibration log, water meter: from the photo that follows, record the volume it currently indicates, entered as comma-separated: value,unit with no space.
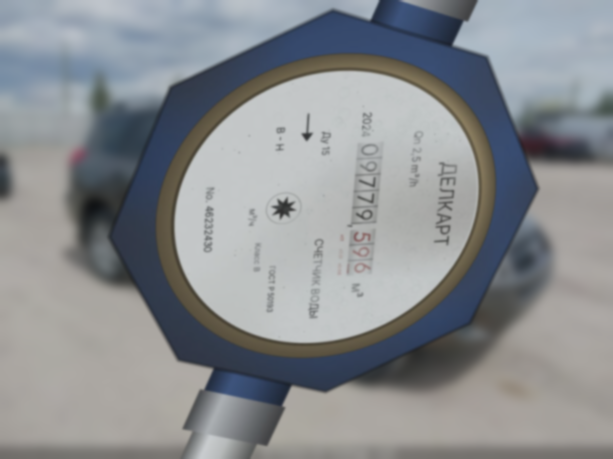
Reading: 9779.596,m³
